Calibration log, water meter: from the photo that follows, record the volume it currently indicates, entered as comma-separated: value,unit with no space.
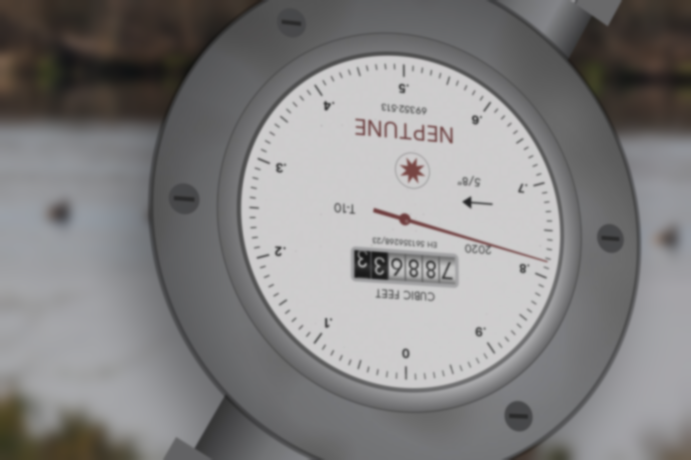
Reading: 788632.78,ft³
